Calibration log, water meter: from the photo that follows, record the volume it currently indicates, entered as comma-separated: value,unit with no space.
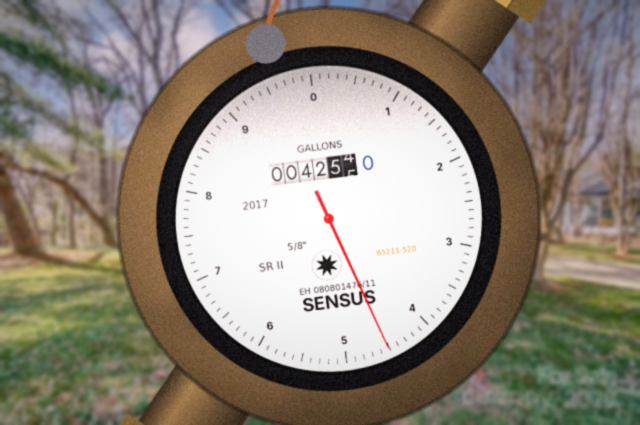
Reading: 42544.5,gal
